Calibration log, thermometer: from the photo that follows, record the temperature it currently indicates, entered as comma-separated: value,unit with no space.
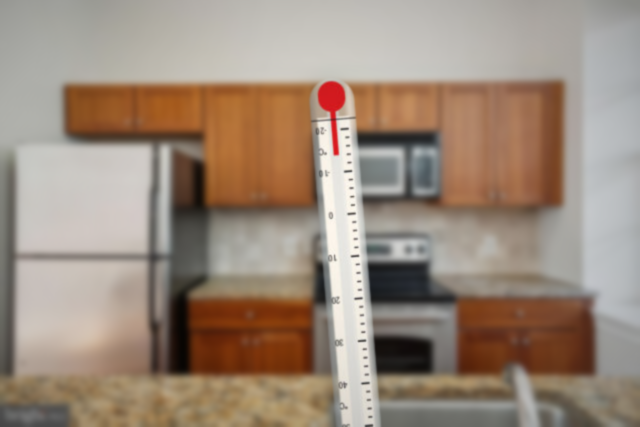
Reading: -14,°C
